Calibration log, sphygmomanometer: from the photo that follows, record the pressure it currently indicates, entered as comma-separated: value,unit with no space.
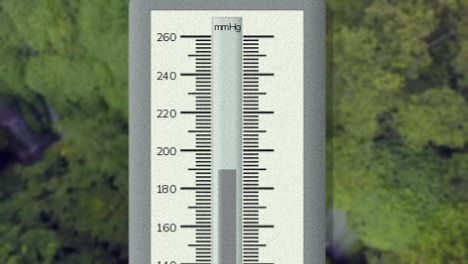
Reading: 190,mmHg
